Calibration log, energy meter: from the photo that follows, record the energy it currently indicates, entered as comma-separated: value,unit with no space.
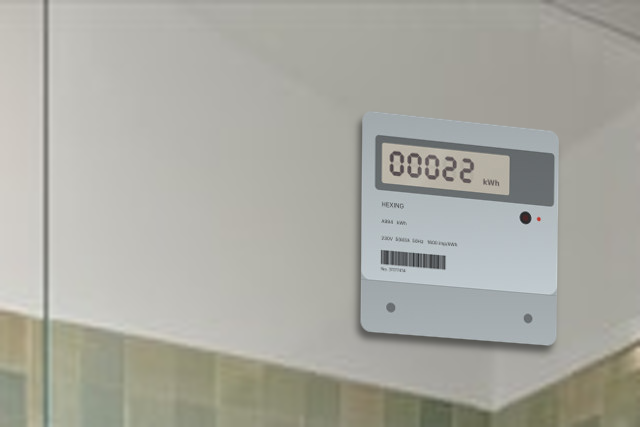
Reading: 22,kWh
